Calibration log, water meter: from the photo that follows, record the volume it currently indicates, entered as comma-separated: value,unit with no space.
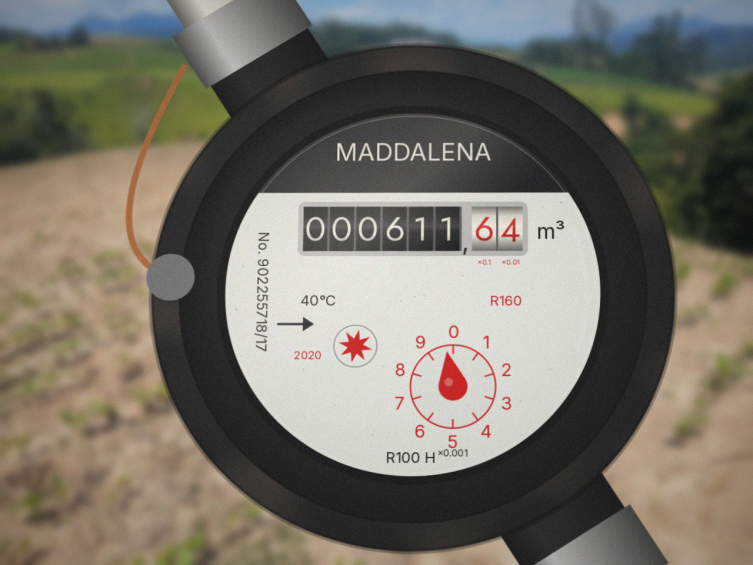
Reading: 611.639,m³
